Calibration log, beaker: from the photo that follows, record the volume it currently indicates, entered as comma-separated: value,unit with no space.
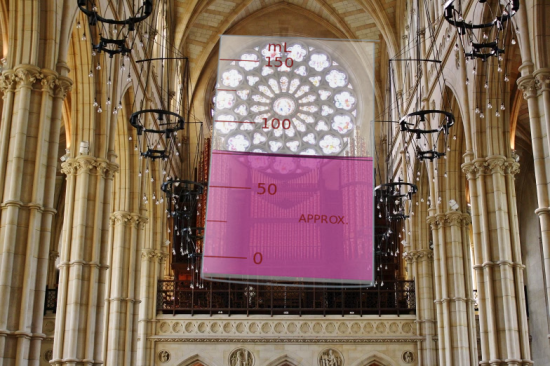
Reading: 75,mL
